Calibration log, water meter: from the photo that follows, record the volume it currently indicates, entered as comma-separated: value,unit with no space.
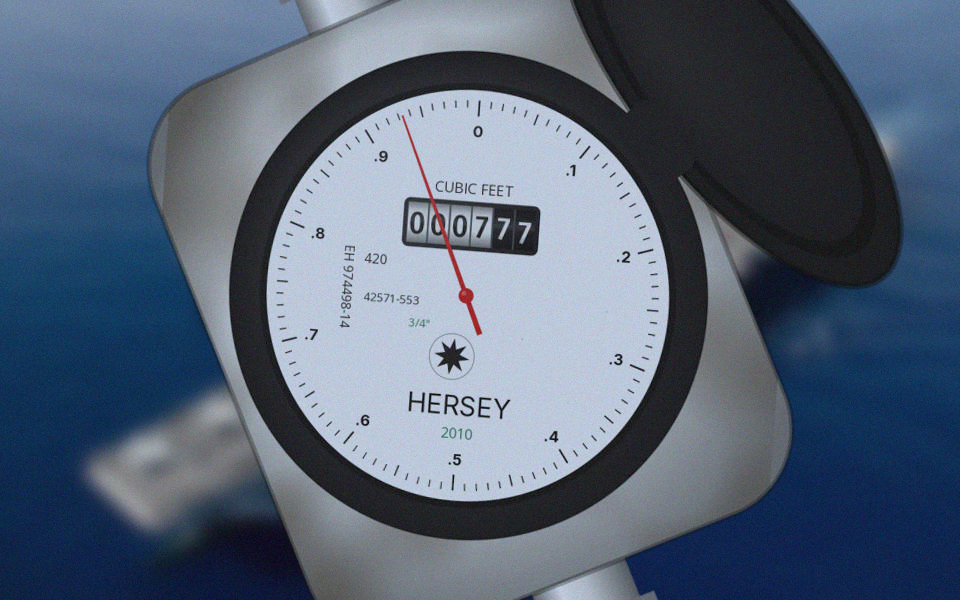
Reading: 776.93,ft³
